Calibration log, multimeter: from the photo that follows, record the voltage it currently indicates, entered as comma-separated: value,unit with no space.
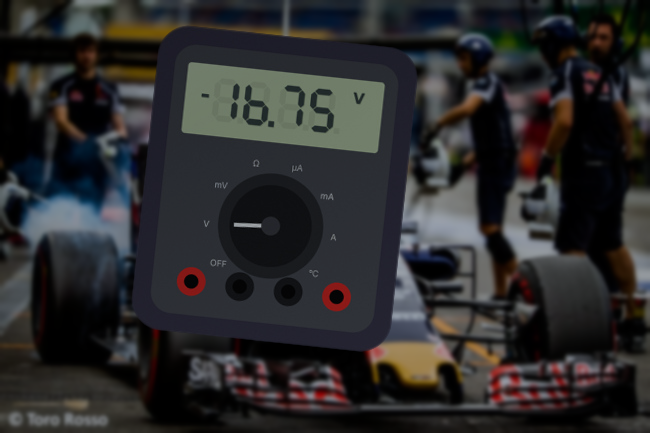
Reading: -16.75,V
